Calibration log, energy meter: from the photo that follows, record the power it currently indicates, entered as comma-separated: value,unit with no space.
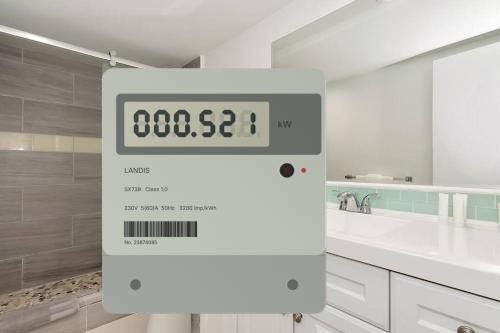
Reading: 0.521,kW
